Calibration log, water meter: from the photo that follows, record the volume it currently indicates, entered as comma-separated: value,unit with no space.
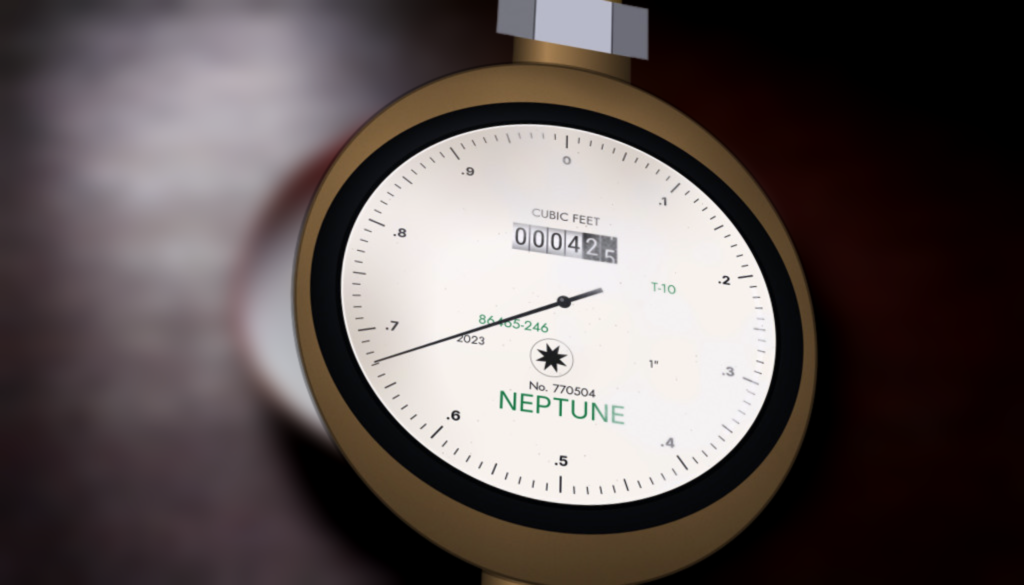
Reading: 424.67,ft³
